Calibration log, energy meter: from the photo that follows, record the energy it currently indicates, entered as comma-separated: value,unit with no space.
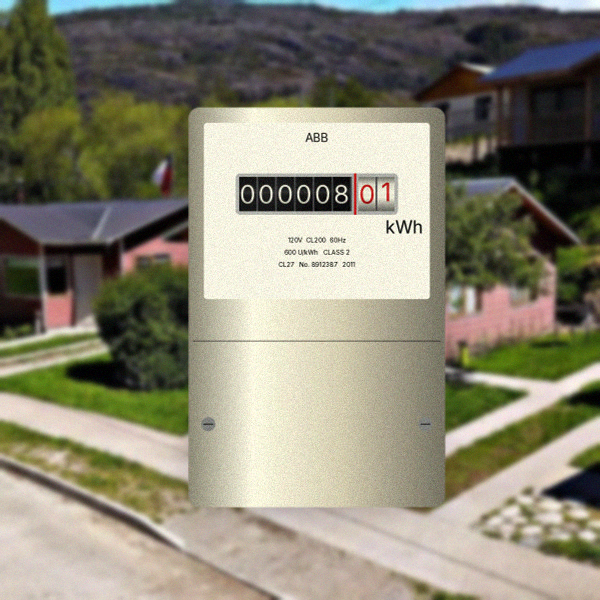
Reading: 8.01,kWh
